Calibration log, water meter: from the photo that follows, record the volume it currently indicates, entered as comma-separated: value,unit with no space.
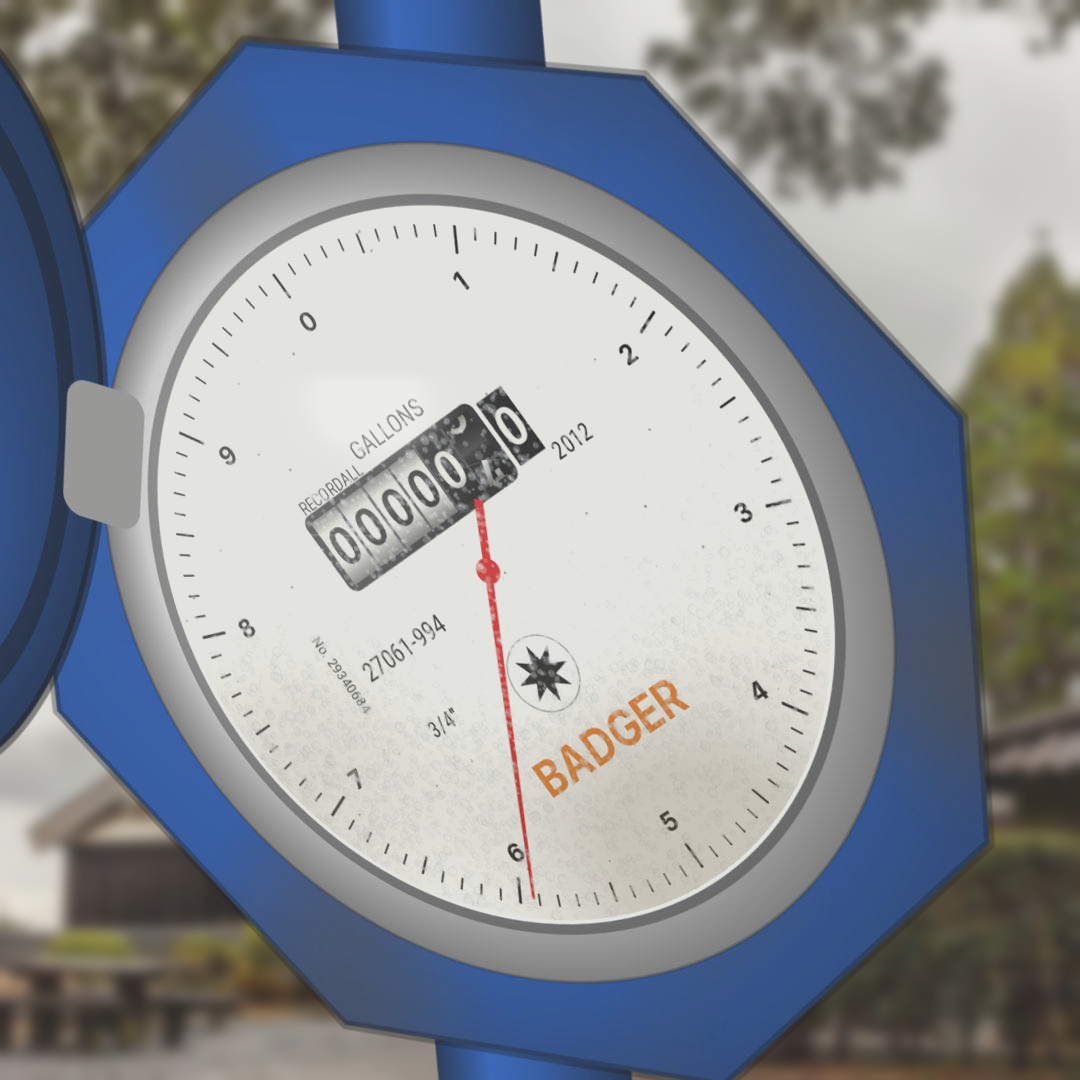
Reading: 35.9,gal
